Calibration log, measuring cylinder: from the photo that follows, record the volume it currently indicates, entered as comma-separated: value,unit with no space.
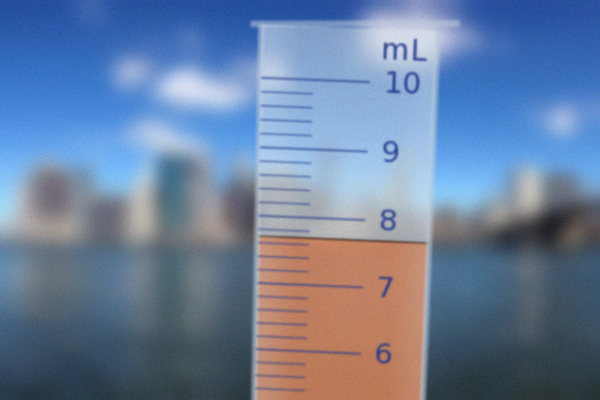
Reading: 7.7,mL
